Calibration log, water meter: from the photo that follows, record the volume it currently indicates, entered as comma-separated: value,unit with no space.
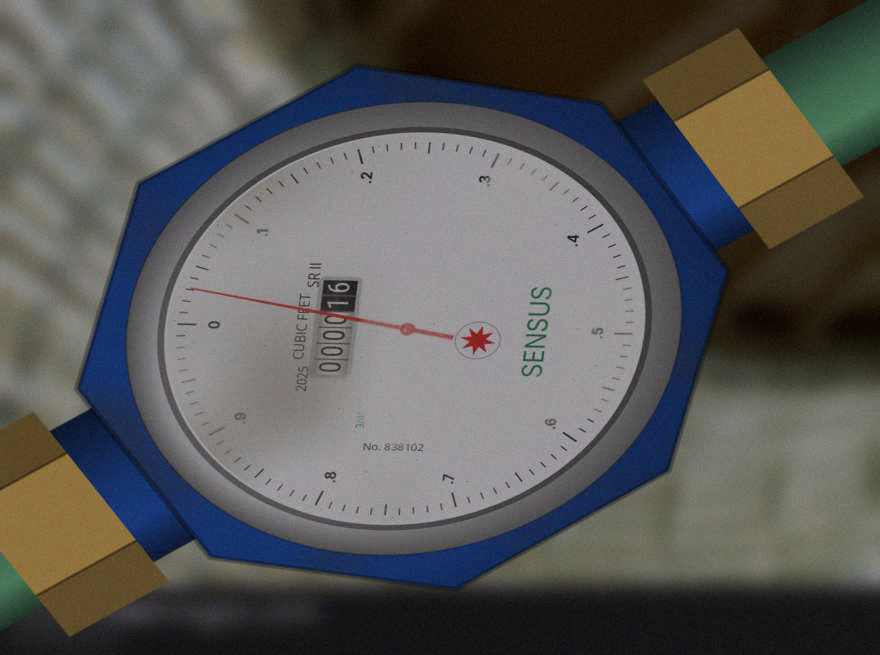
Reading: 16.03,ft³
